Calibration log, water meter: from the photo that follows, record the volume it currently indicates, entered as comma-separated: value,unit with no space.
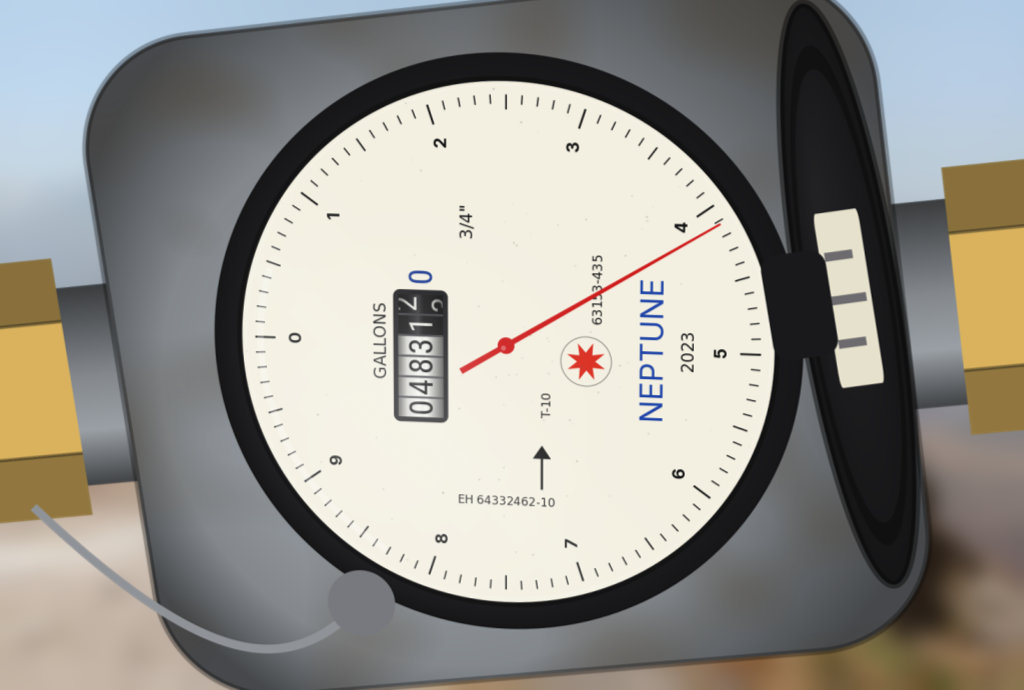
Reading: 483124.1,gal
